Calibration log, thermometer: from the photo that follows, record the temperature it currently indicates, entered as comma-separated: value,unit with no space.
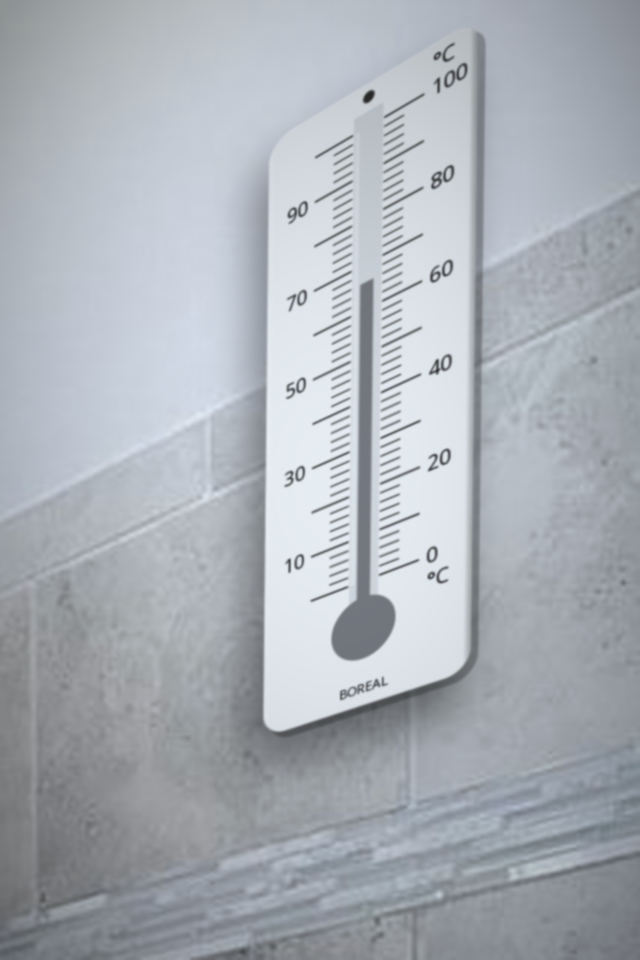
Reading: 66,°C
